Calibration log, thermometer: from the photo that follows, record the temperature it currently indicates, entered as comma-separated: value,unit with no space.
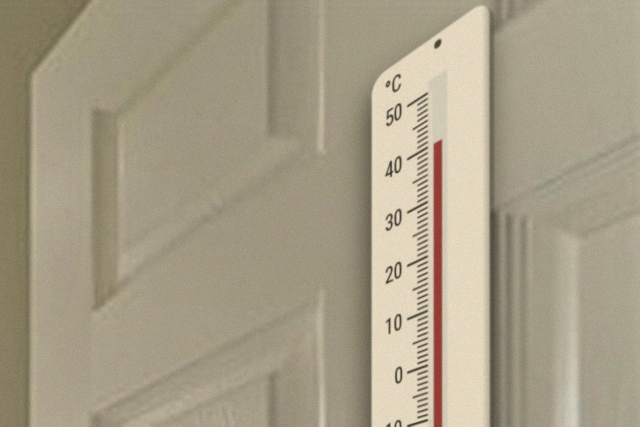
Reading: 40,°C
